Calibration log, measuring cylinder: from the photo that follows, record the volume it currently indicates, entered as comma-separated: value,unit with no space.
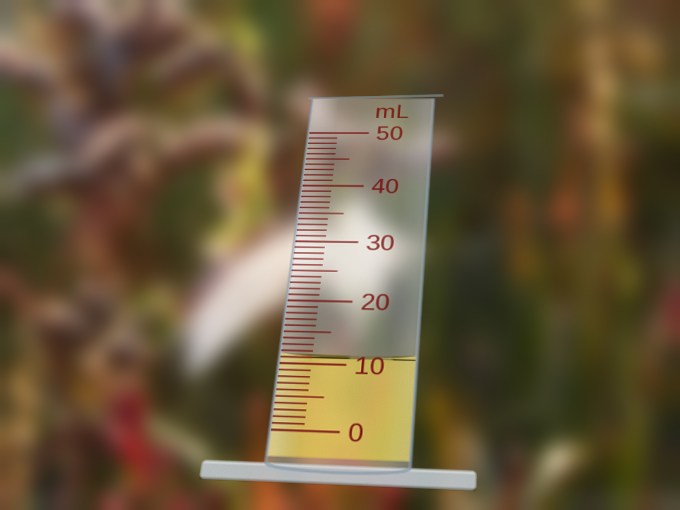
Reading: 11,mL
